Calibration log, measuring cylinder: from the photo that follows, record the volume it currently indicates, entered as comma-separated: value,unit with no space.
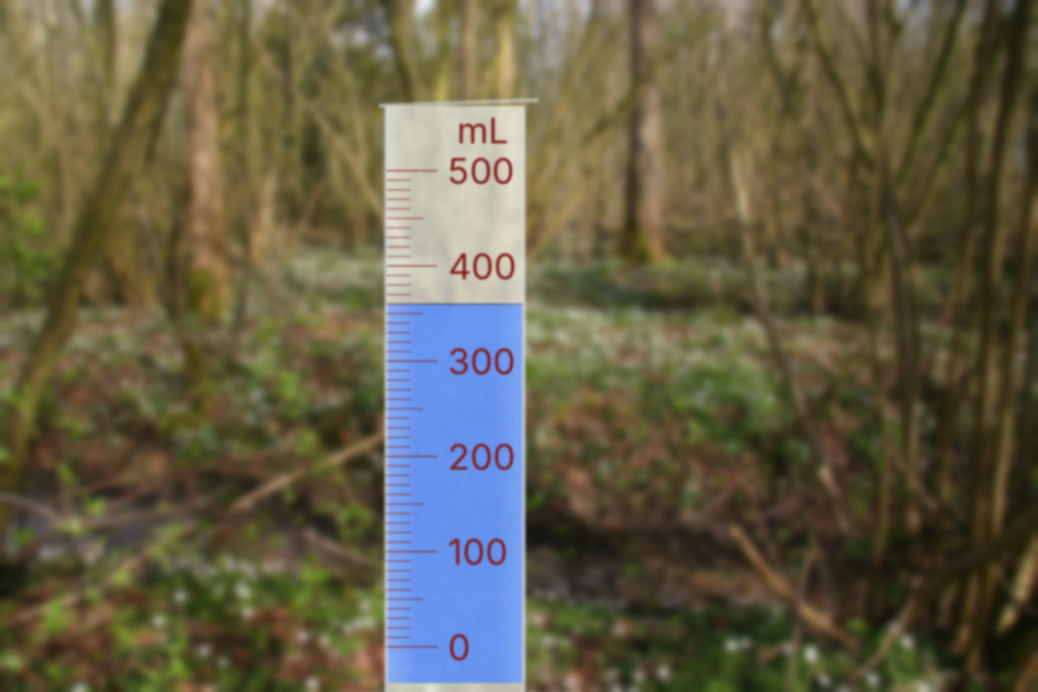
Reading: 360,mL
